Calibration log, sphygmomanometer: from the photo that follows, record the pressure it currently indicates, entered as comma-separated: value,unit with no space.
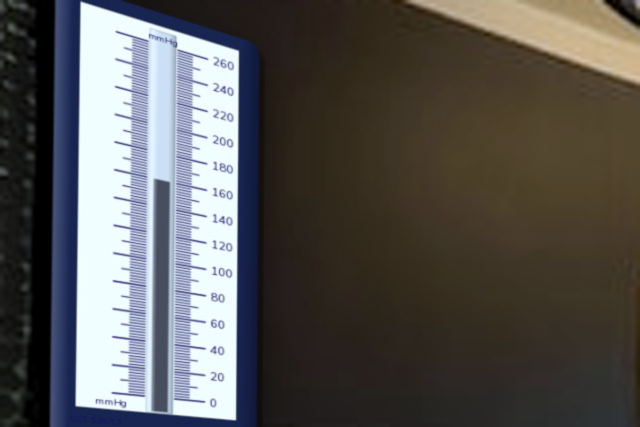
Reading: 160,mmHg
